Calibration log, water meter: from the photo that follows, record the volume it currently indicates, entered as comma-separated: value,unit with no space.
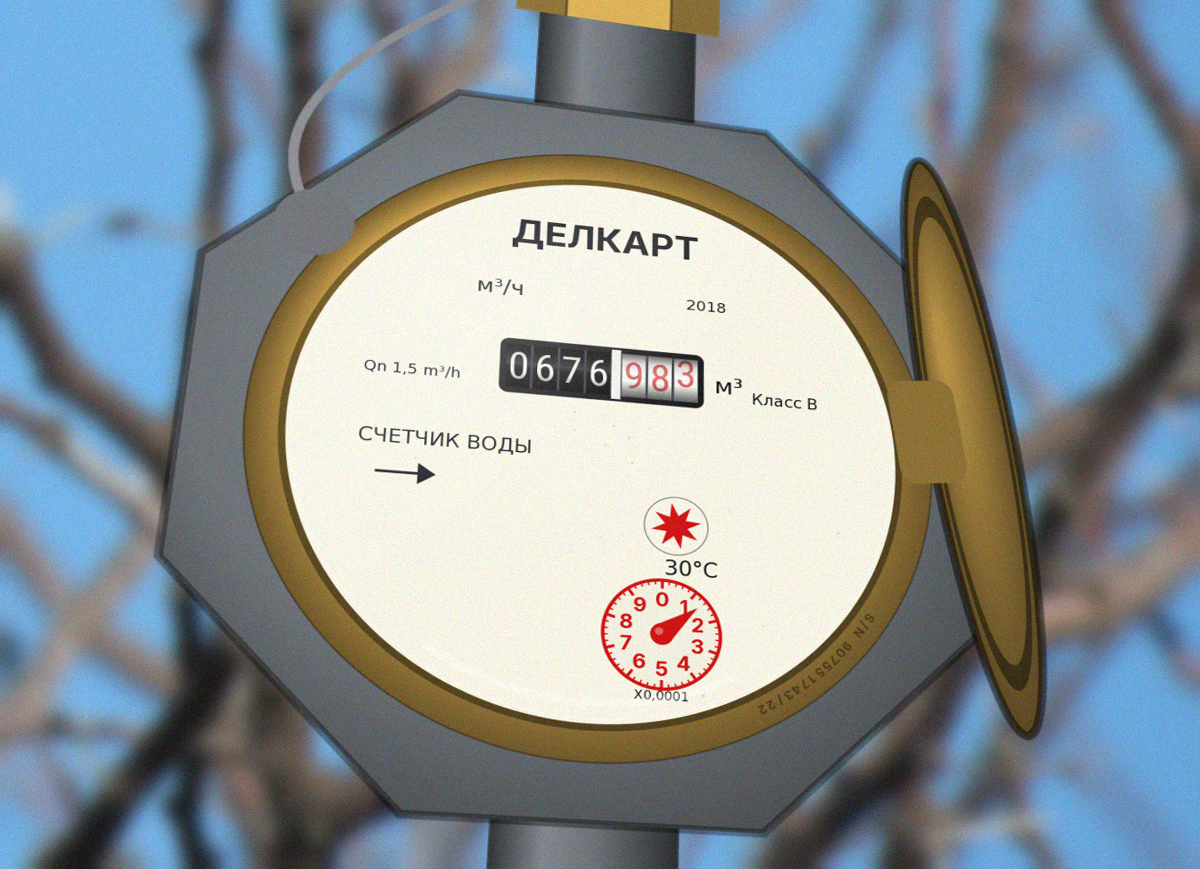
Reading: 676.9831,m³
